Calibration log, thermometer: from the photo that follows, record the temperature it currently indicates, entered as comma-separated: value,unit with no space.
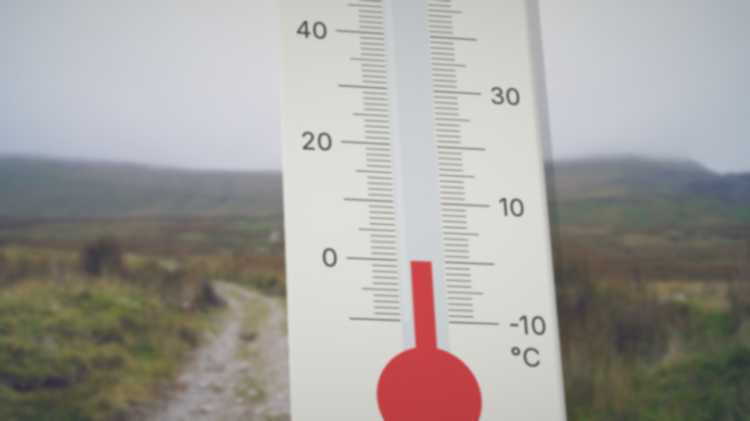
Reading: 0,°C
